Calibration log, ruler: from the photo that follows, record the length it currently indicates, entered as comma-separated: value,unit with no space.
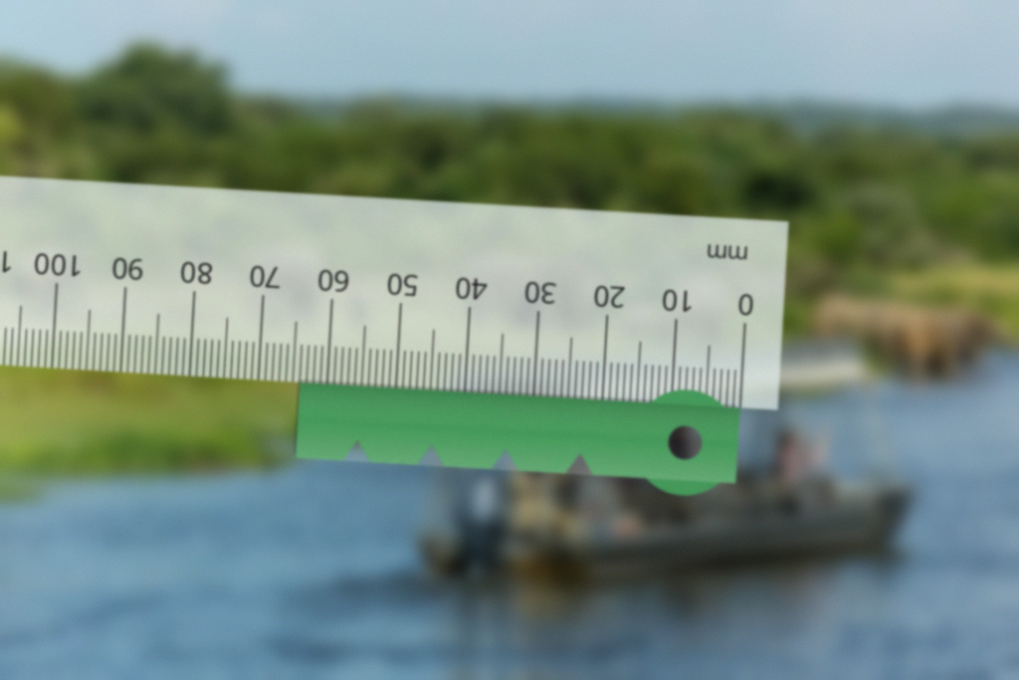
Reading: 64,mm
